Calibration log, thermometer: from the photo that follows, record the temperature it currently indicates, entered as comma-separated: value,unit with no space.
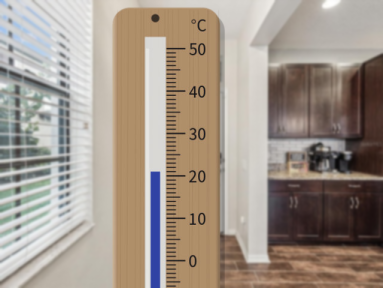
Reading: 21,°C
